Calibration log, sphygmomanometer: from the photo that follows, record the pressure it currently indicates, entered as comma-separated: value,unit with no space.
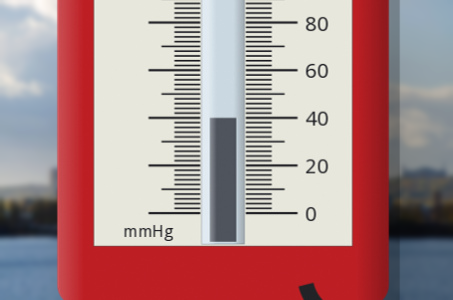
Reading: 40,mmHg
